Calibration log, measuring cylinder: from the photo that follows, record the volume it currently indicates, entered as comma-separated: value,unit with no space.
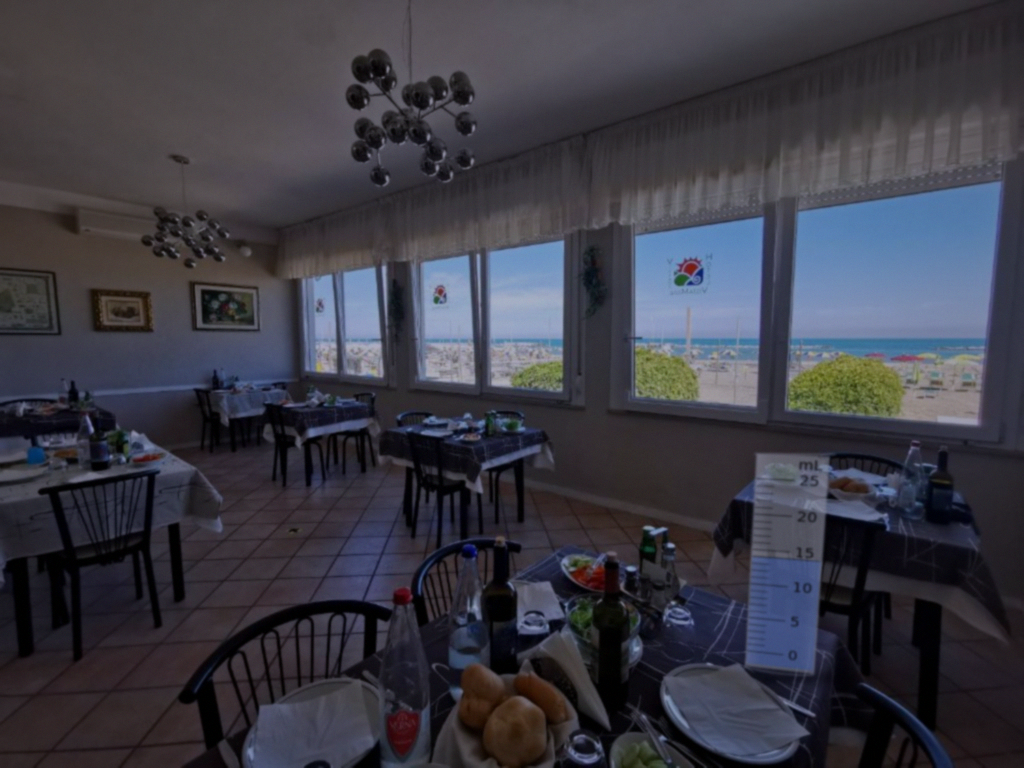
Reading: 14,mL
